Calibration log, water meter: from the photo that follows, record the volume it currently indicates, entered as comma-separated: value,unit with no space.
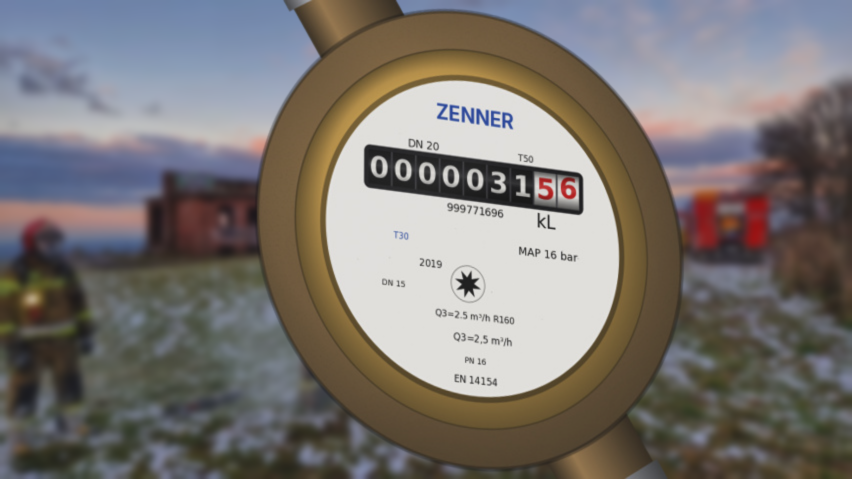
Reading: 31.56,kL
